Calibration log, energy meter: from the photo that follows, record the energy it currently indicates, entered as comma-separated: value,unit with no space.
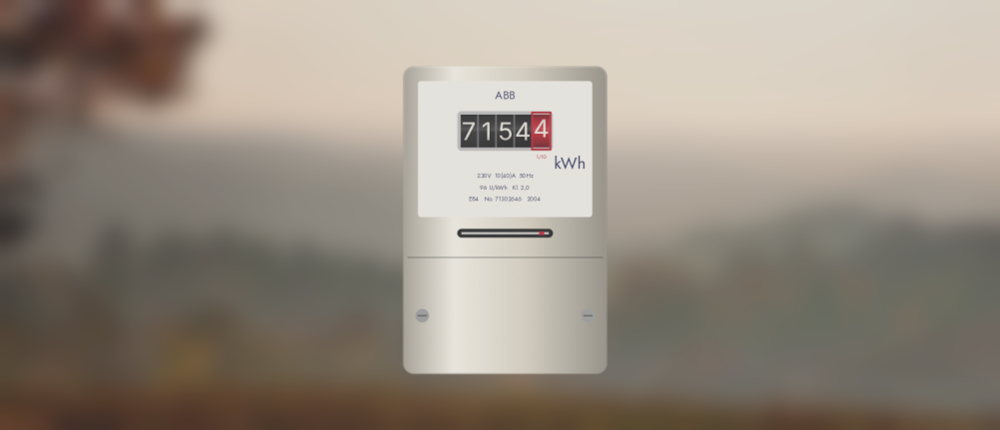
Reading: 7154.4,kWh
